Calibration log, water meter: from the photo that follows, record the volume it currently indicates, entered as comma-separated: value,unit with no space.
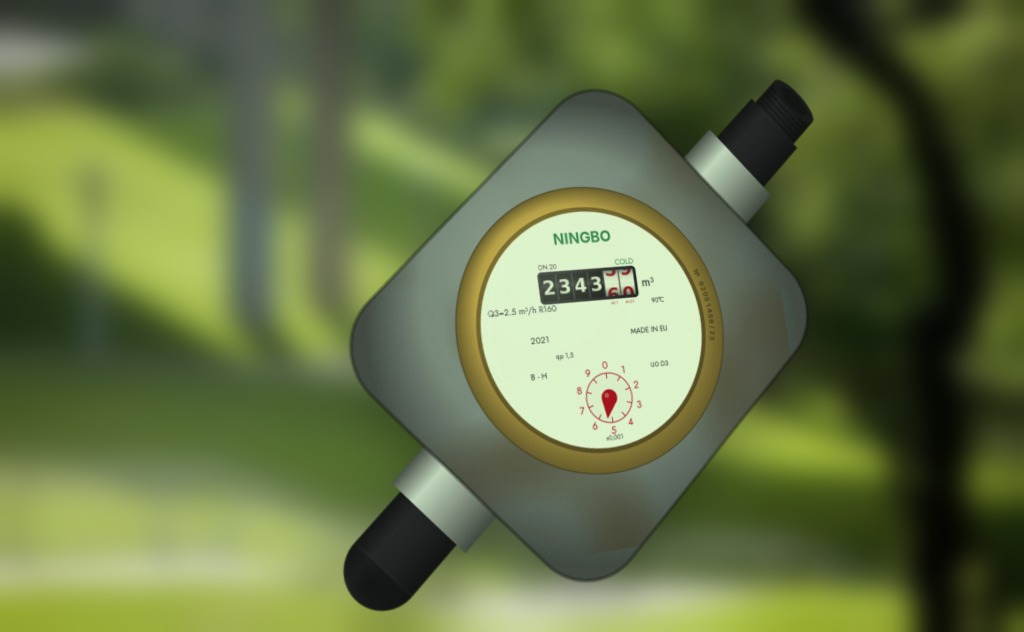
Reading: 2343.595,m³
